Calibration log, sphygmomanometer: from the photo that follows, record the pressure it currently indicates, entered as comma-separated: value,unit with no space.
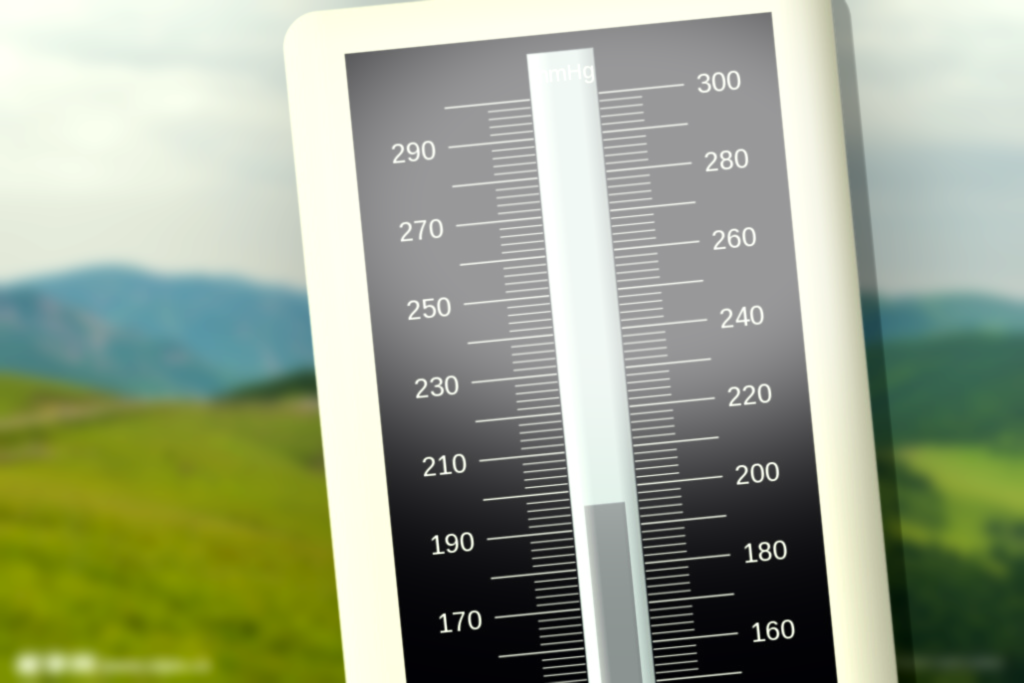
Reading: 196,mmHg
